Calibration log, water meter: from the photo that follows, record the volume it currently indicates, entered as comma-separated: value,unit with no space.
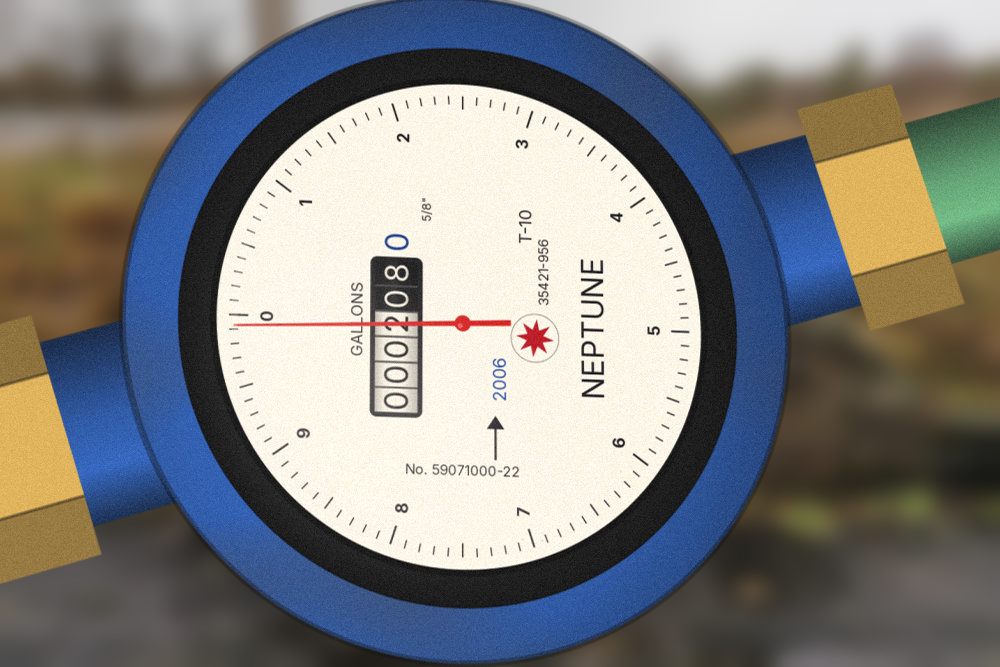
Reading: 2079.9,gal
